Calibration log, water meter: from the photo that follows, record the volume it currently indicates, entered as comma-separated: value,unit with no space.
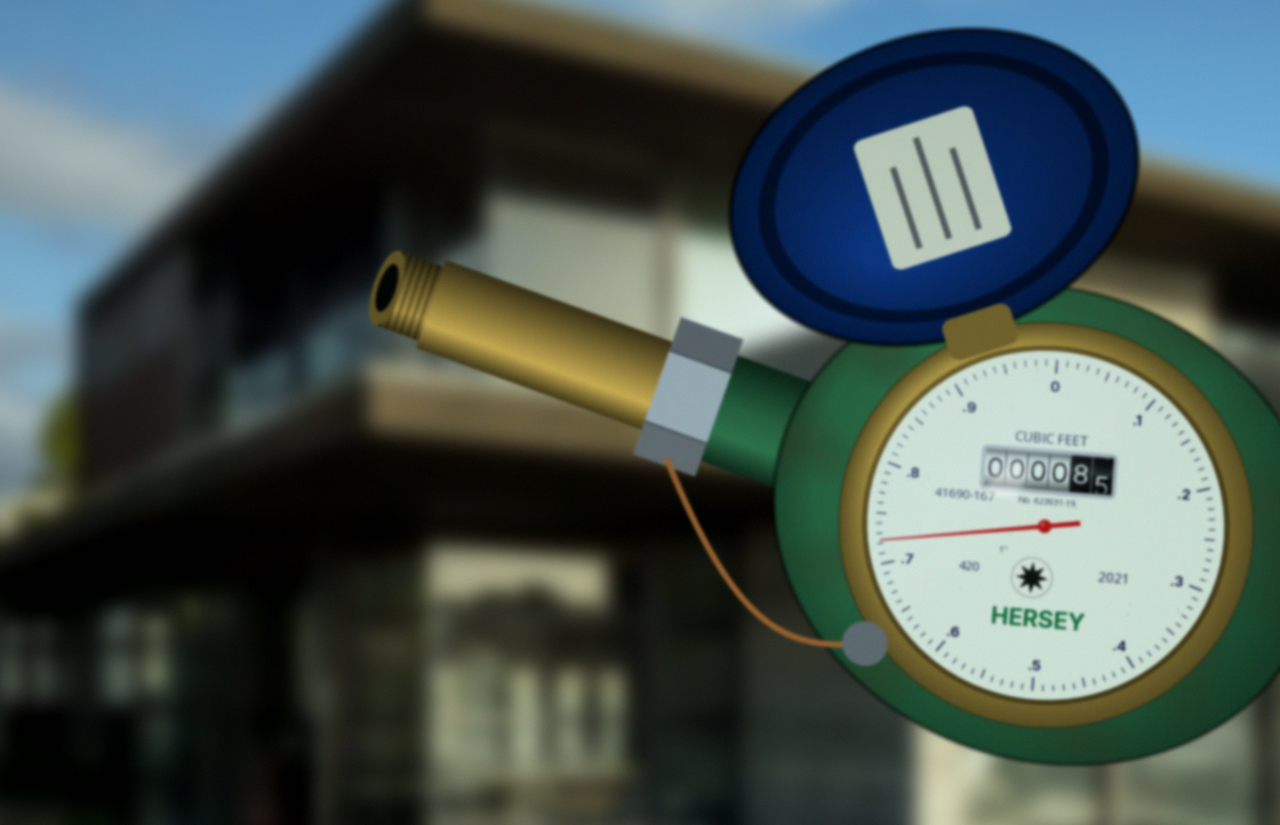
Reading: 84.72,ft³
